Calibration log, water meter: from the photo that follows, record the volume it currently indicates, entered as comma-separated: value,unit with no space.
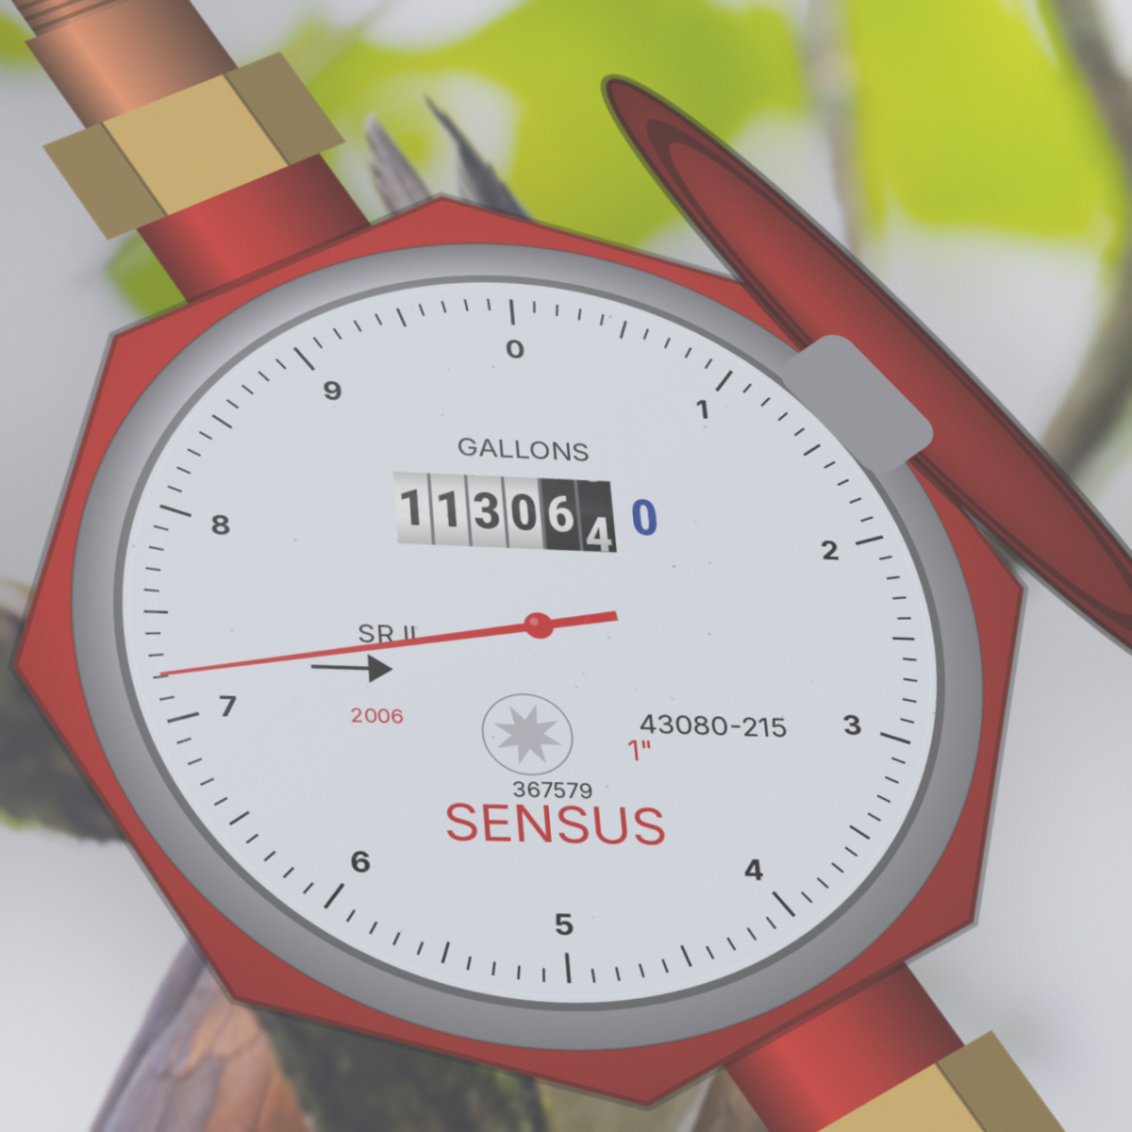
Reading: 1130637.2,gal
